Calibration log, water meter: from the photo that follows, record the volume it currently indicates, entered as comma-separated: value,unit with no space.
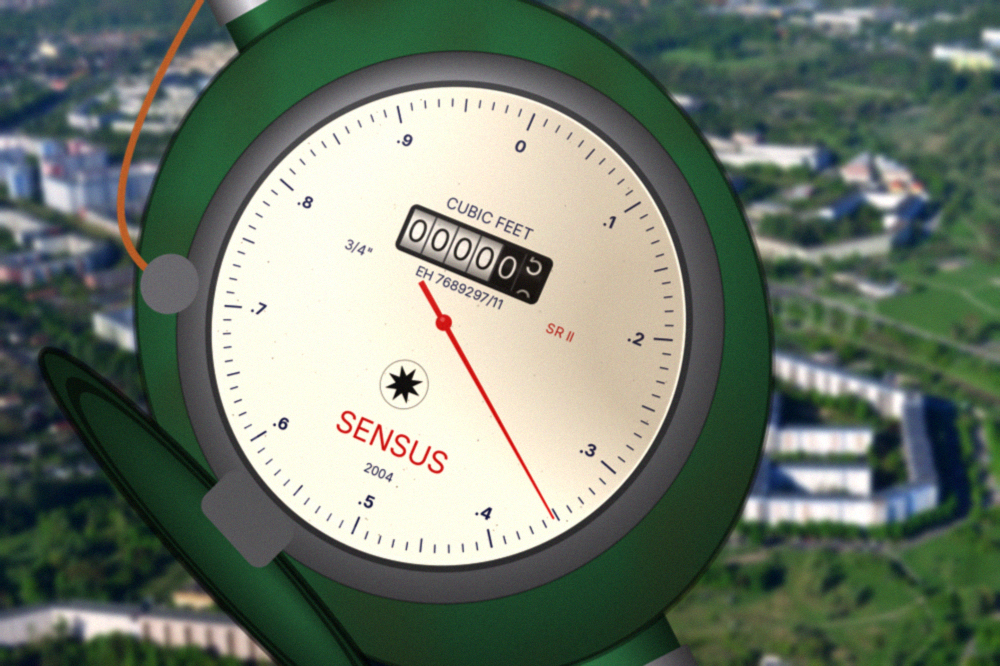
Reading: 5.35,ft³
